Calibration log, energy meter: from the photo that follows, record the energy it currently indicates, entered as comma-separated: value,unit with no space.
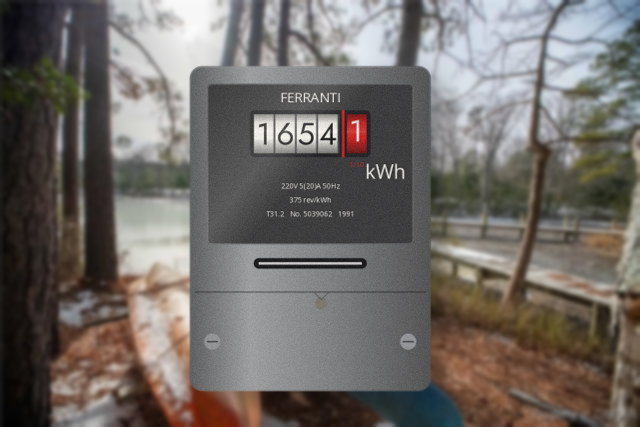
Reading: 1654.1,kWh
